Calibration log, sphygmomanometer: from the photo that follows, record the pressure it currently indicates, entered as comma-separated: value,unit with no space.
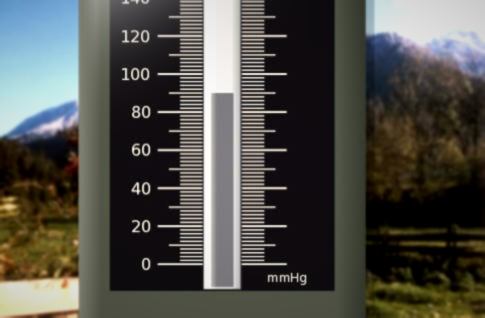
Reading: 90,mmHg
